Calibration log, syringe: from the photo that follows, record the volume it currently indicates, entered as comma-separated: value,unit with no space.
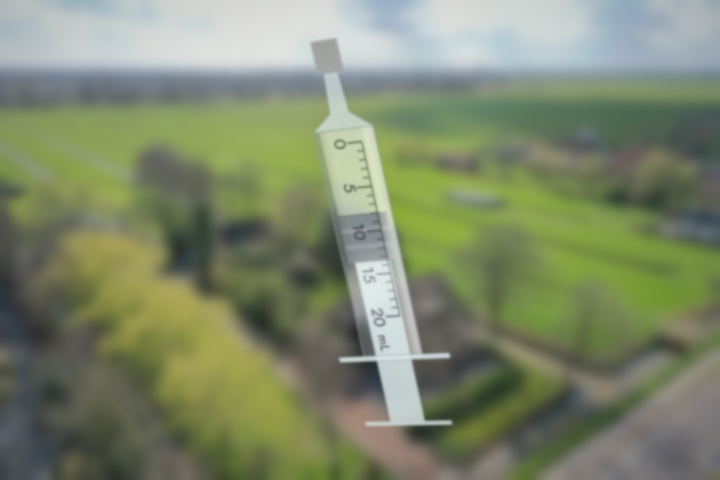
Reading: 8,mL
